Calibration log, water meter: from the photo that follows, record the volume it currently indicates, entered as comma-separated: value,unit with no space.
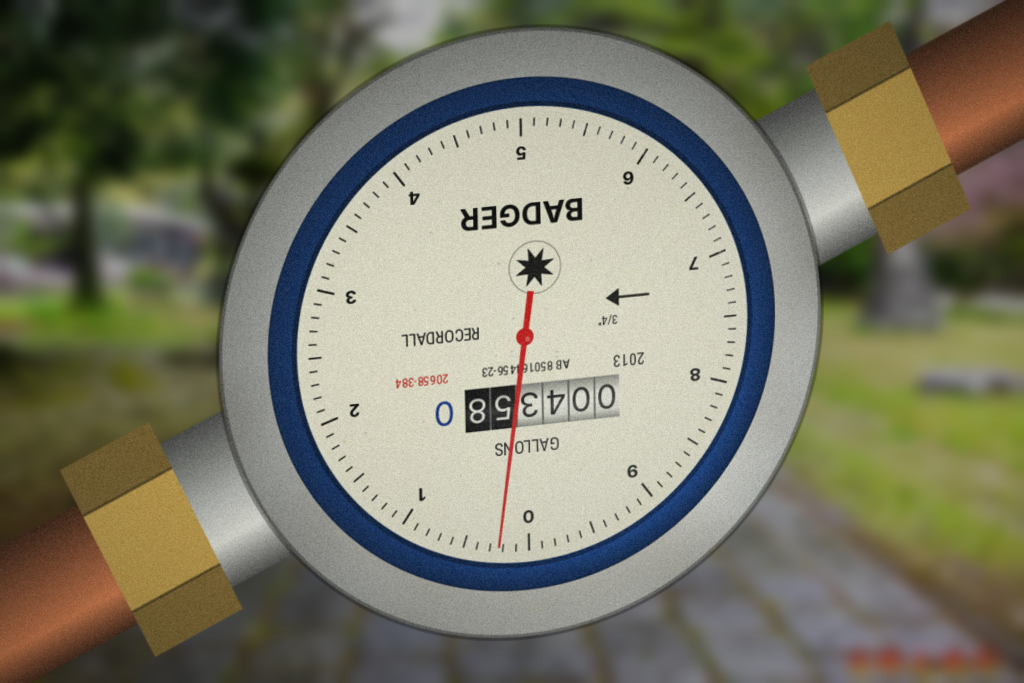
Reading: 43580.2,gal
